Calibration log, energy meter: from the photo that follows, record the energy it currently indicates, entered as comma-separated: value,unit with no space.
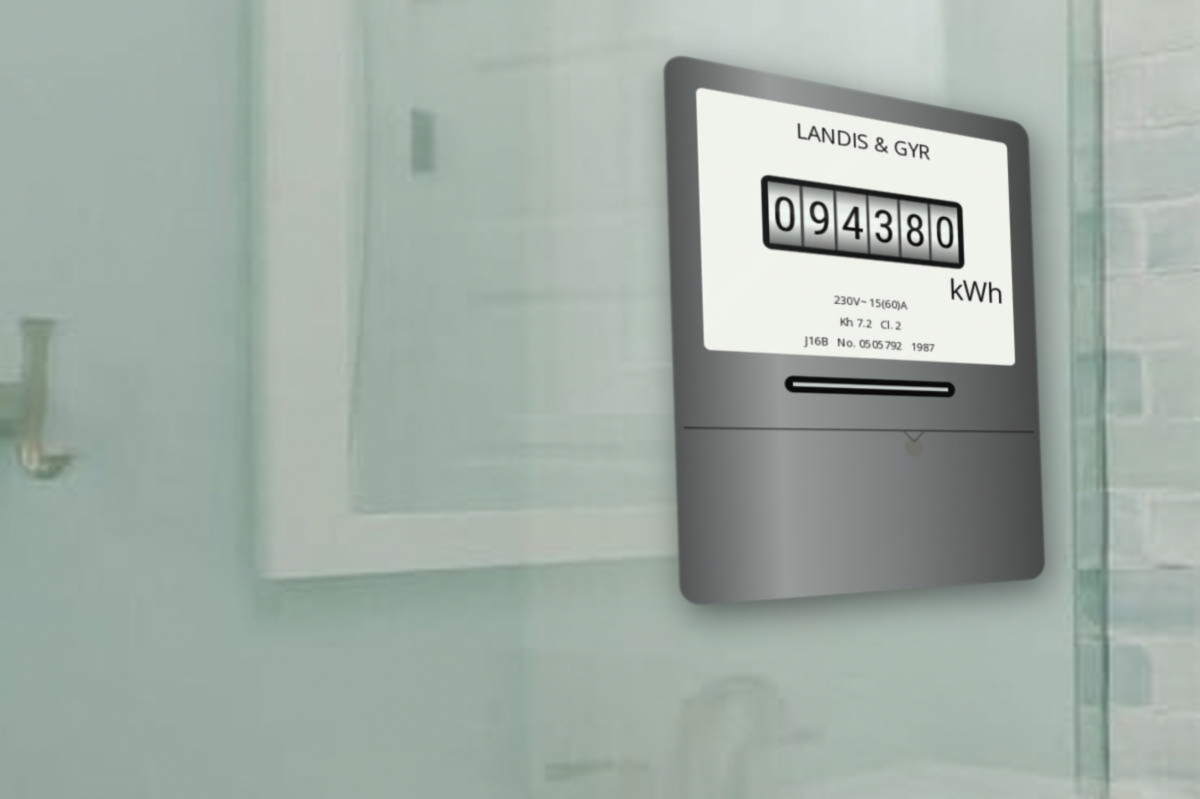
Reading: 94380,kWh
